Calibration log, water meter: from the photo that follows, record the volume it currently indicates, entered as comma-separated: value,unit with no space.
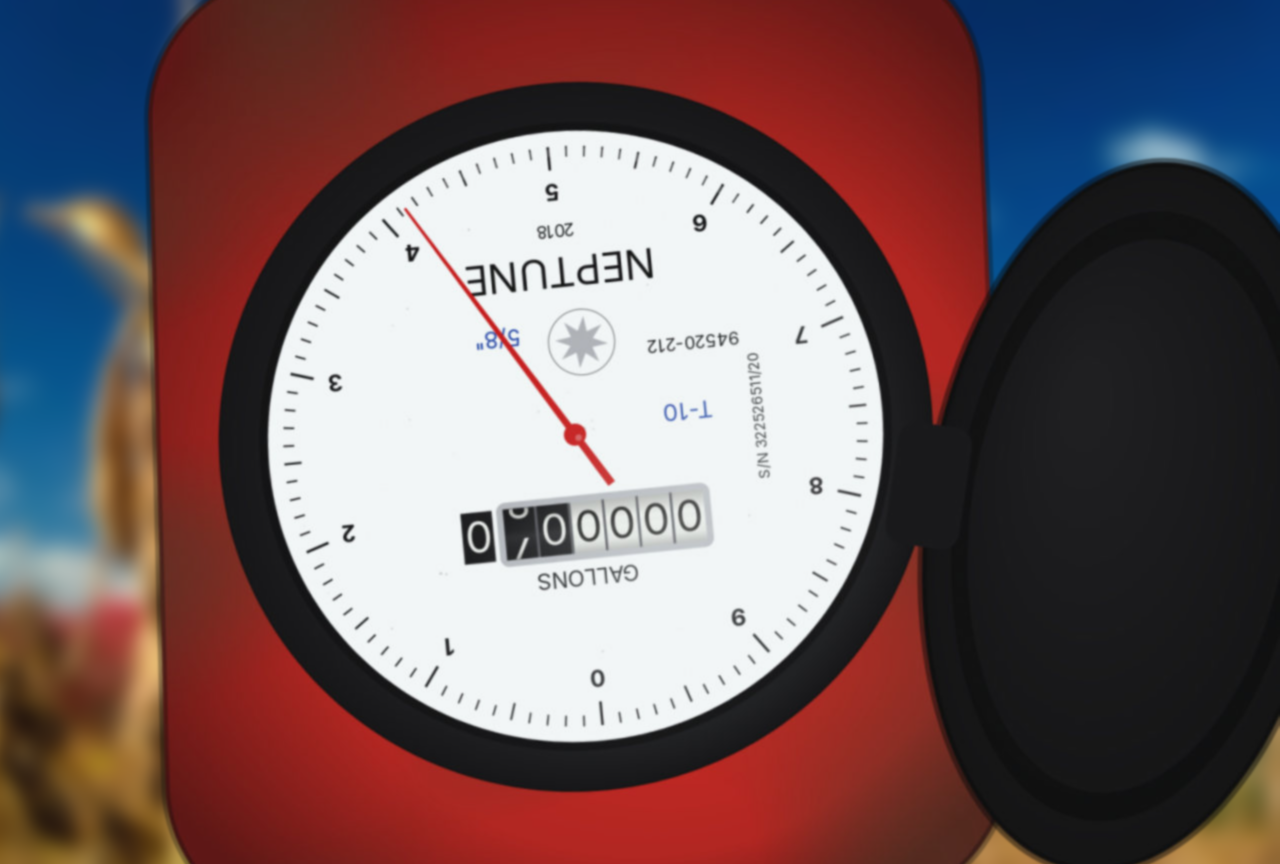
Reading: 74.1,gal
